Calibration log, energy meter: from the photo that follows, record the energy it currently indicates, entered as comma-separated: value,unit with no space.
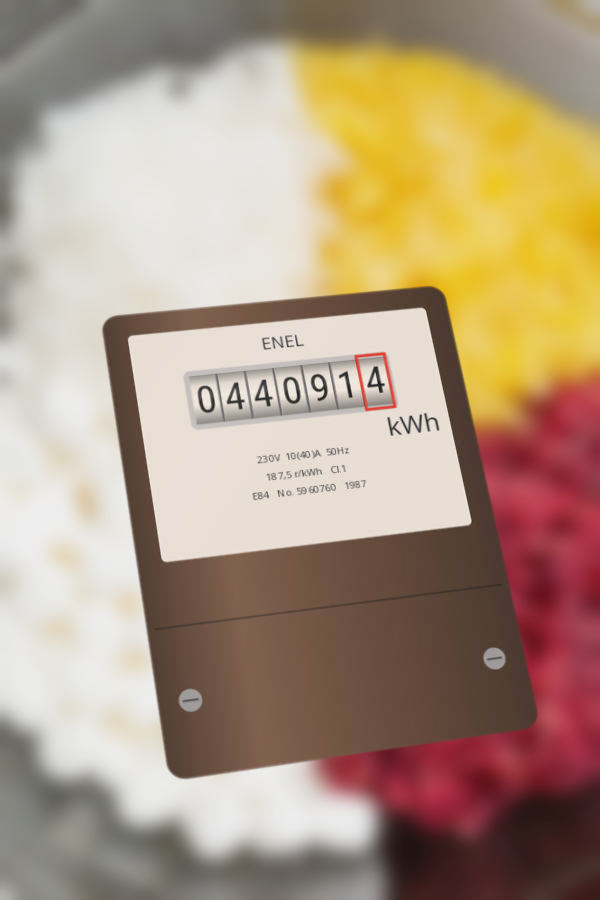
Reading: 44091.4,kWh
